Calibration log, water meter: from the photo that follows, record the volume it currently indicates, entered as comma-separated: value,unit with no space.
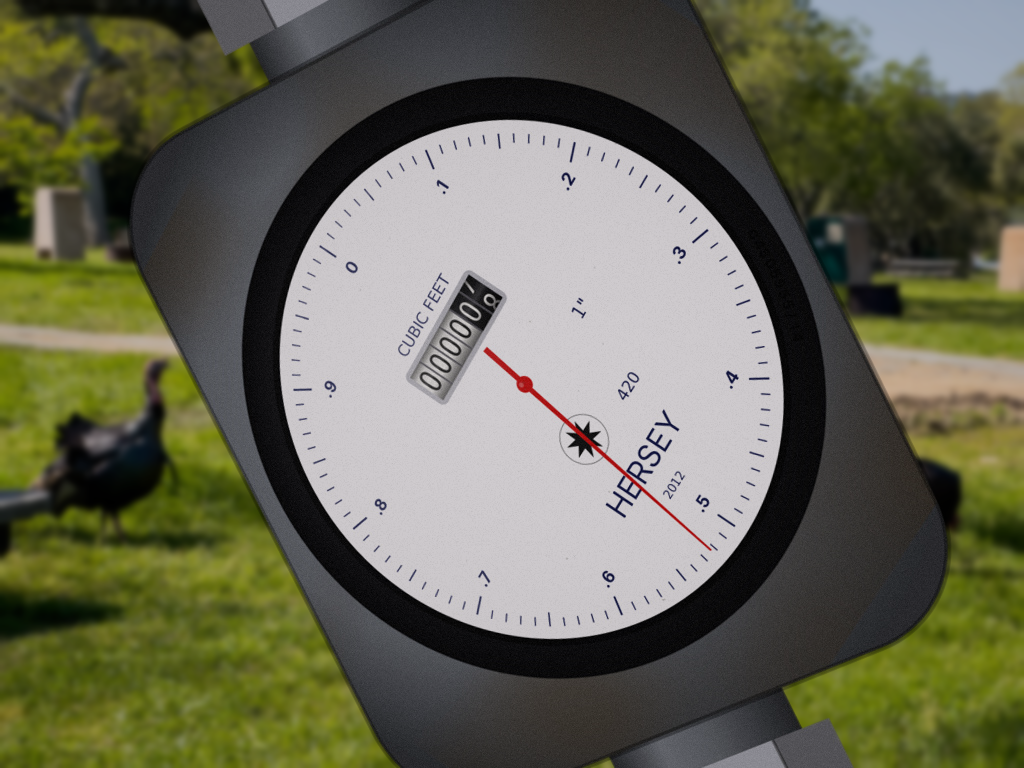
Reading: 7.52,ft³
